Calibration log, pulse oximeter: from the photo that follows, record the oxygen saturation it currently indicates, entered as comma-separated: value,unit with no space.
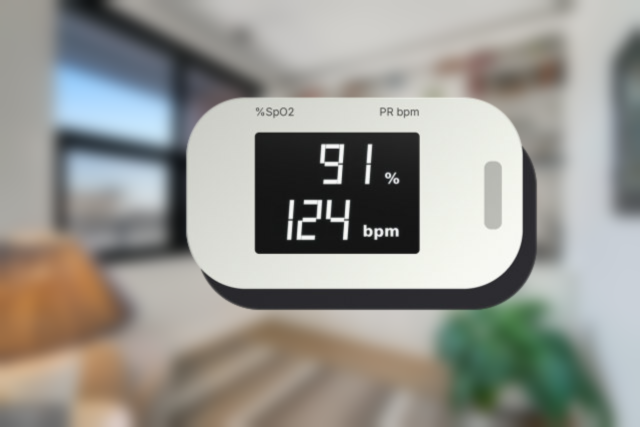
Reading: 91,%
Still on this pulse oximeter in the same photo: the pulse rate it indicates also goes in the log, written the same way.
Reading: 124,bpm
